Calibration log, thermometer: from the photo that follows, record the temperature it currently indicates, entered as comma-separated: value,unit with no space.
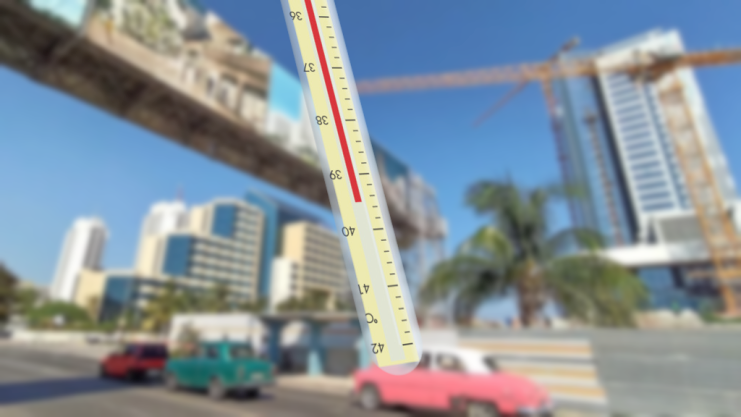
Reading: 39.5,°C
